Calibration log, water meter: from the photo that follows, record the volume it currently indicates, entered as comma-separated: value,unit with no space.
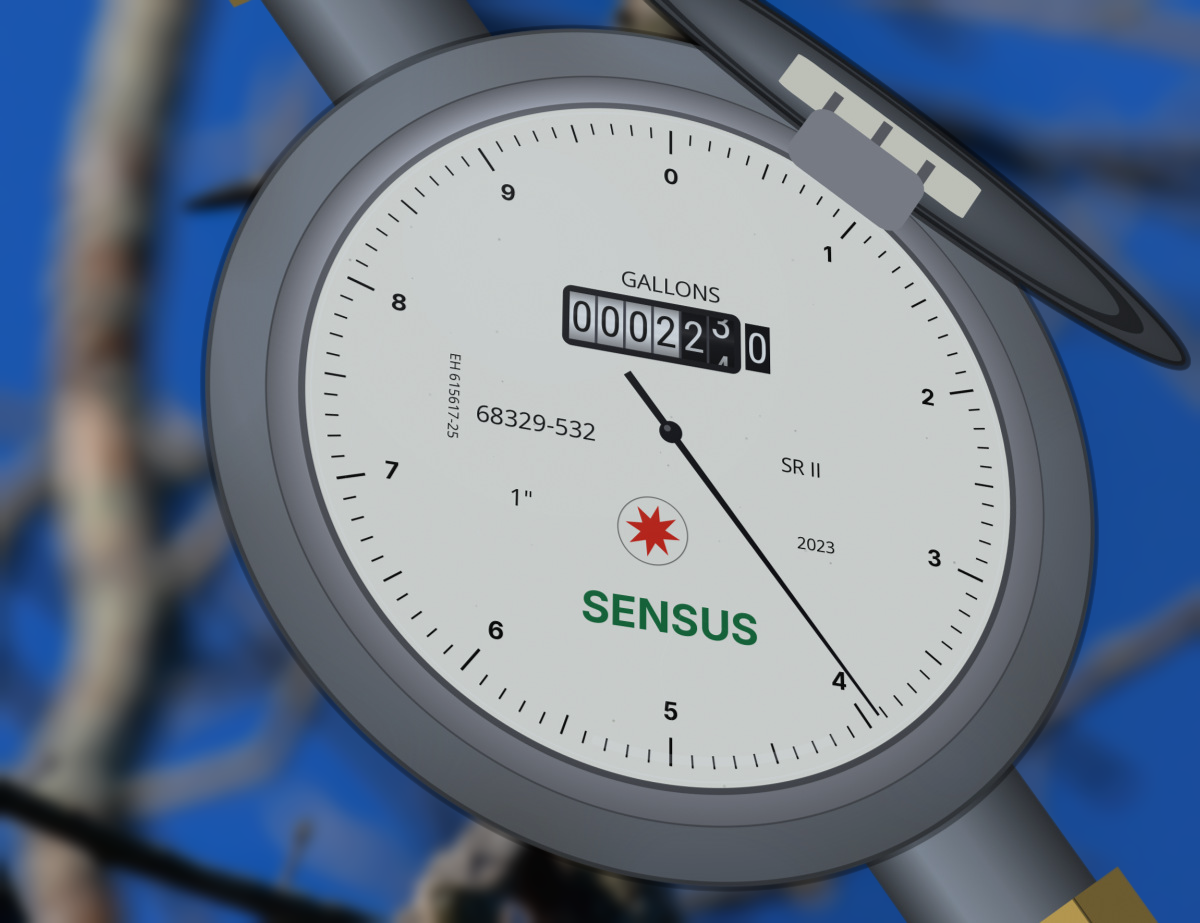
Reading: 2233.9,gal
